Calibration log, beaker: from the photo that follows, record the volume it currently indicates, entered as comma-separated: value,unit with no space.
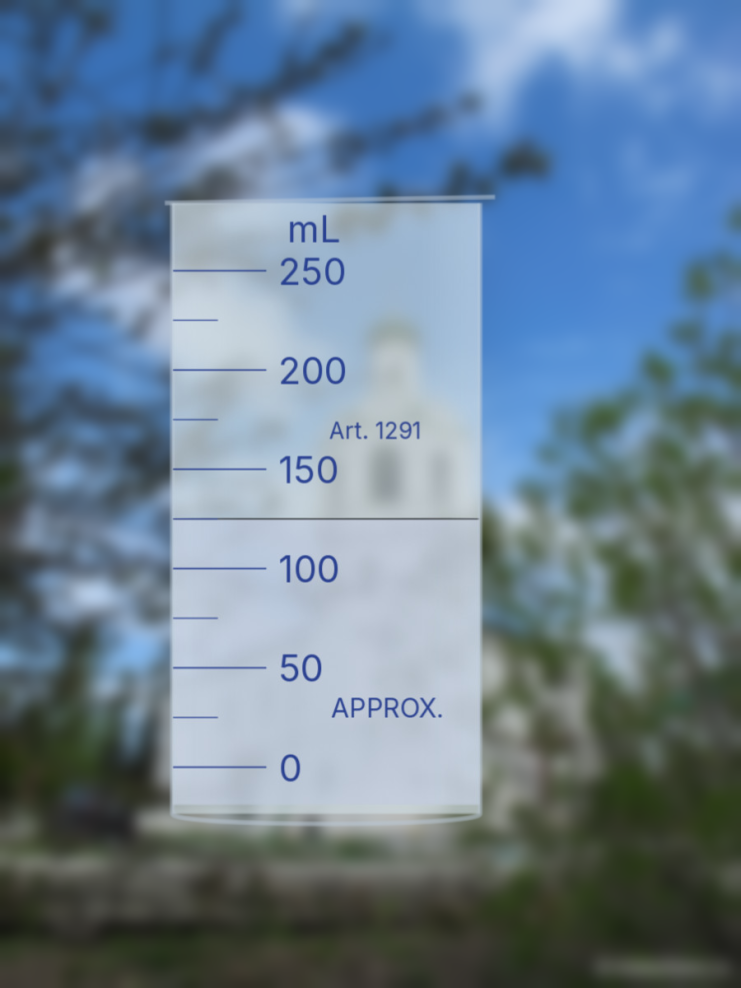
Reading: 125,mL
